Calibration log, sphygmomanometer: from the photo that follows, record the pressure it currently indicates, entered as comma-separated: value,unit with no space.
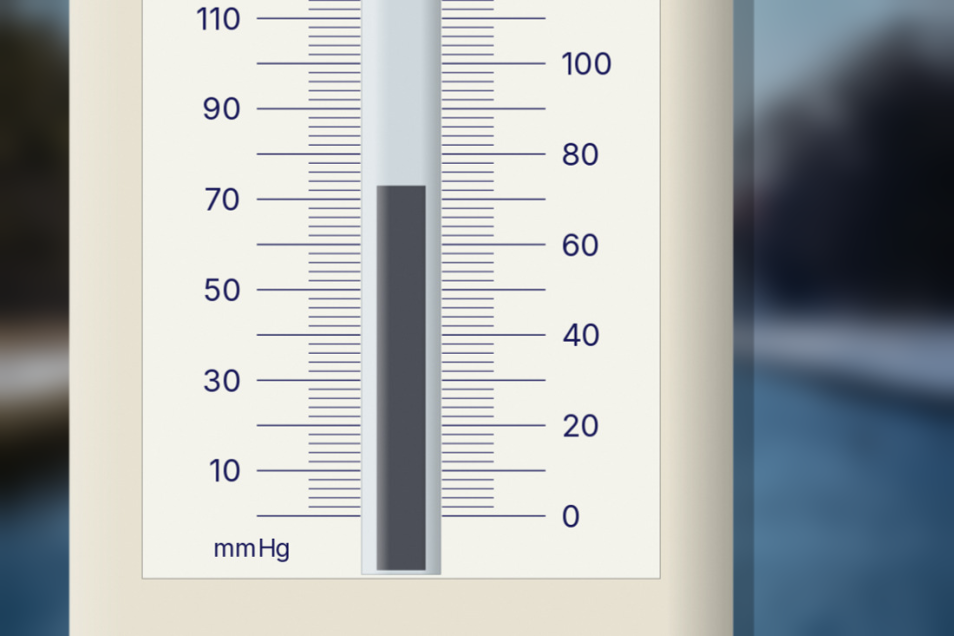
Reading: 73,mmHg
